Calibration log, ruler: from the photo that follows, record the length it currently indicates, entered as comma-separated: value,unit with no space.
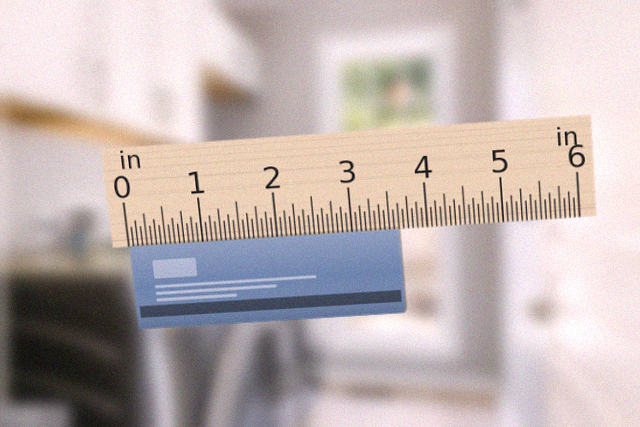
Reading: 3.625,in
